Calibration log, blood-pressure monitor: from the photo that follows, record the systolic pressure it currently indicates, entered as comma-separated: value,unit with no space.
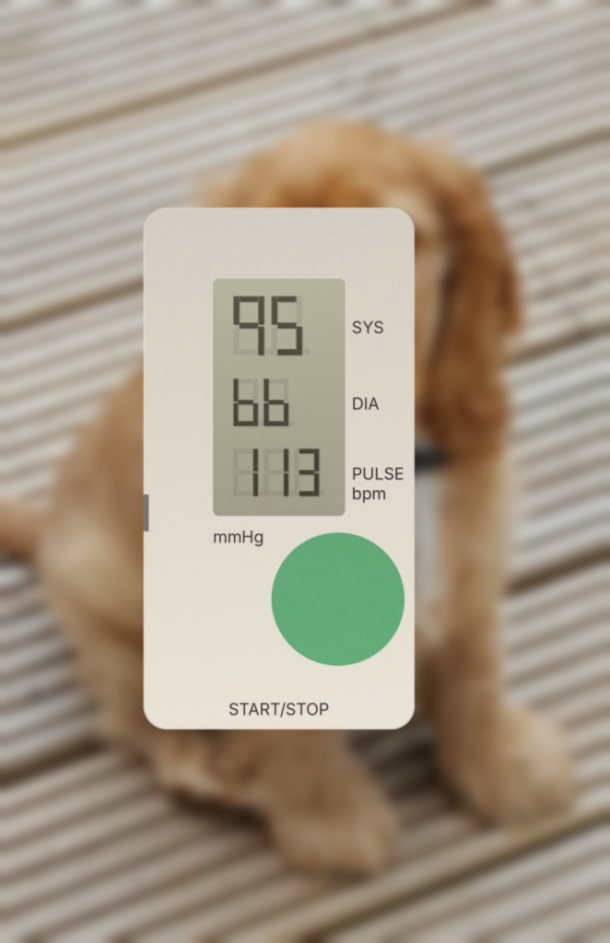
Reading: 95,mmHg
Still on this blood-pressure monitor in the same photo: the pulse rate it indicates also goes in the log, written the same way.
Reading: 113,bpm
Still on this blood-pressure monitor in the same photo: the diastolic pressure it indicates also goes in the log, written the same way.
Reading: 66,mmHg
